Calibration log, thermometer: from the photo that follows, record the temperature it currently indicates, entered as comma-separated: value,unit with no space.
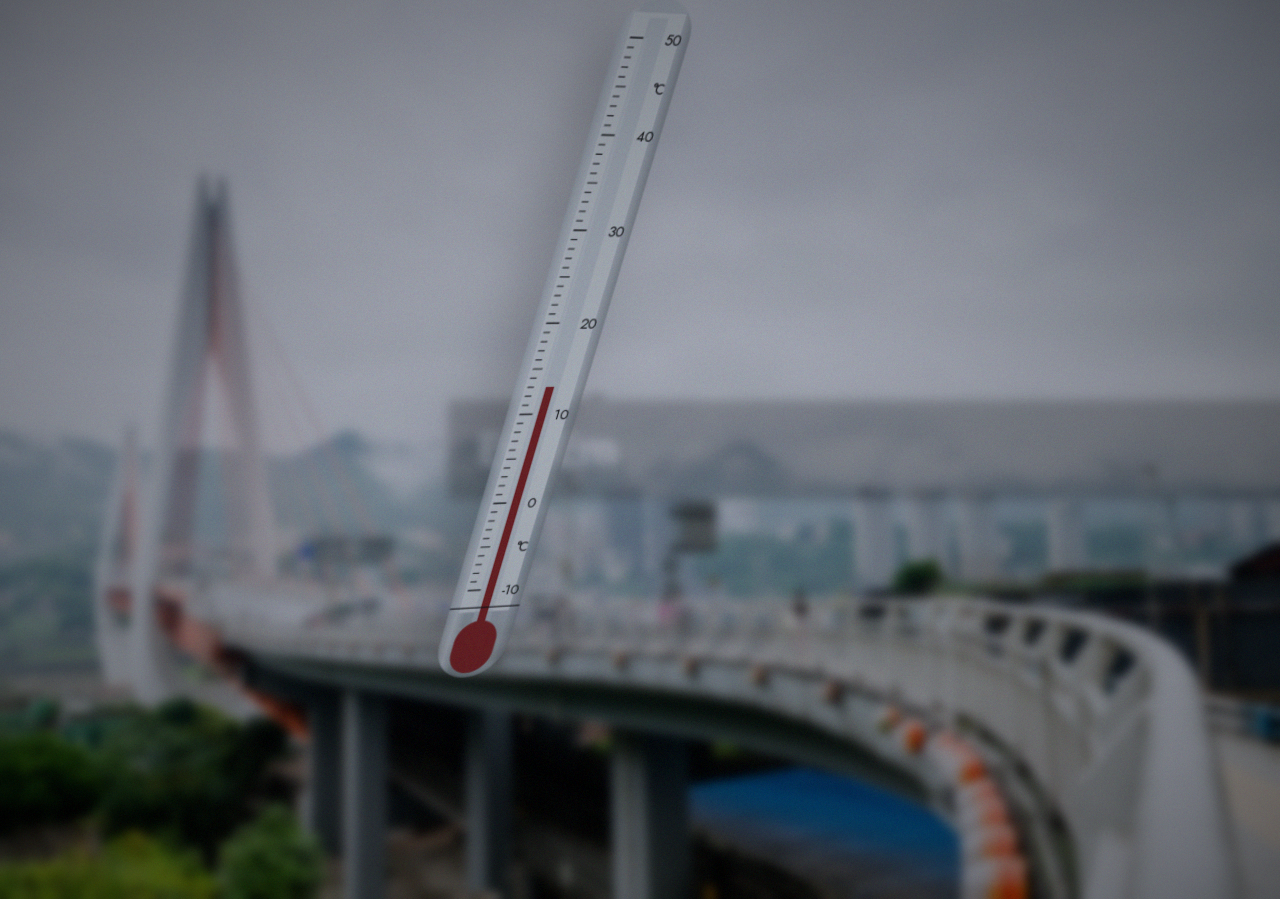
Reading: 13,°C
